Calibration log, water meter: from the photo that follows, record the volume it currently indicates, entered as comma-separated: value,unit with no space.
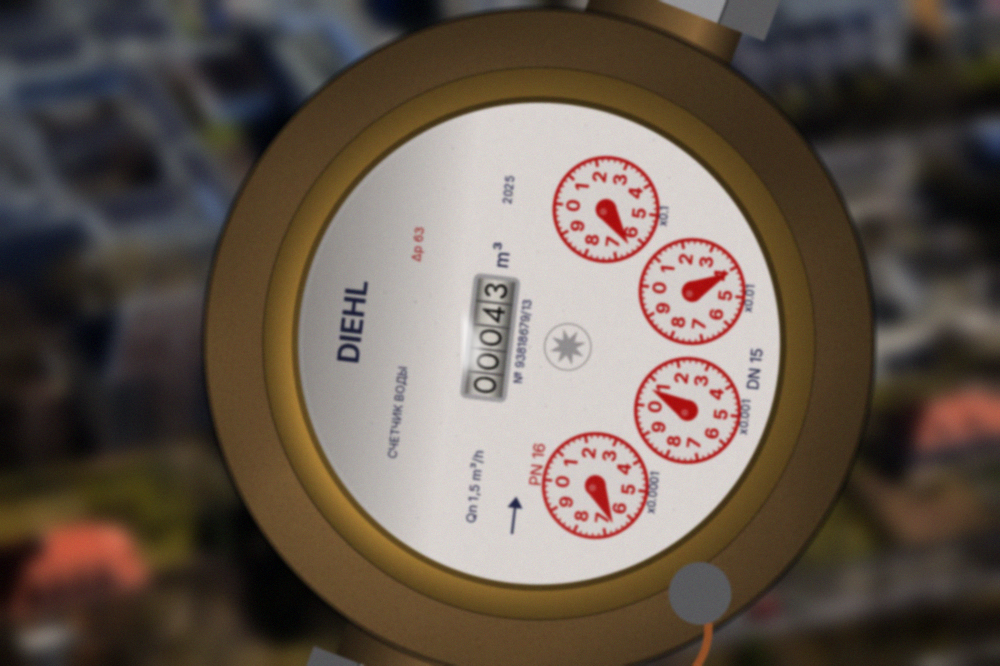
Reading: 43.6406,m³
